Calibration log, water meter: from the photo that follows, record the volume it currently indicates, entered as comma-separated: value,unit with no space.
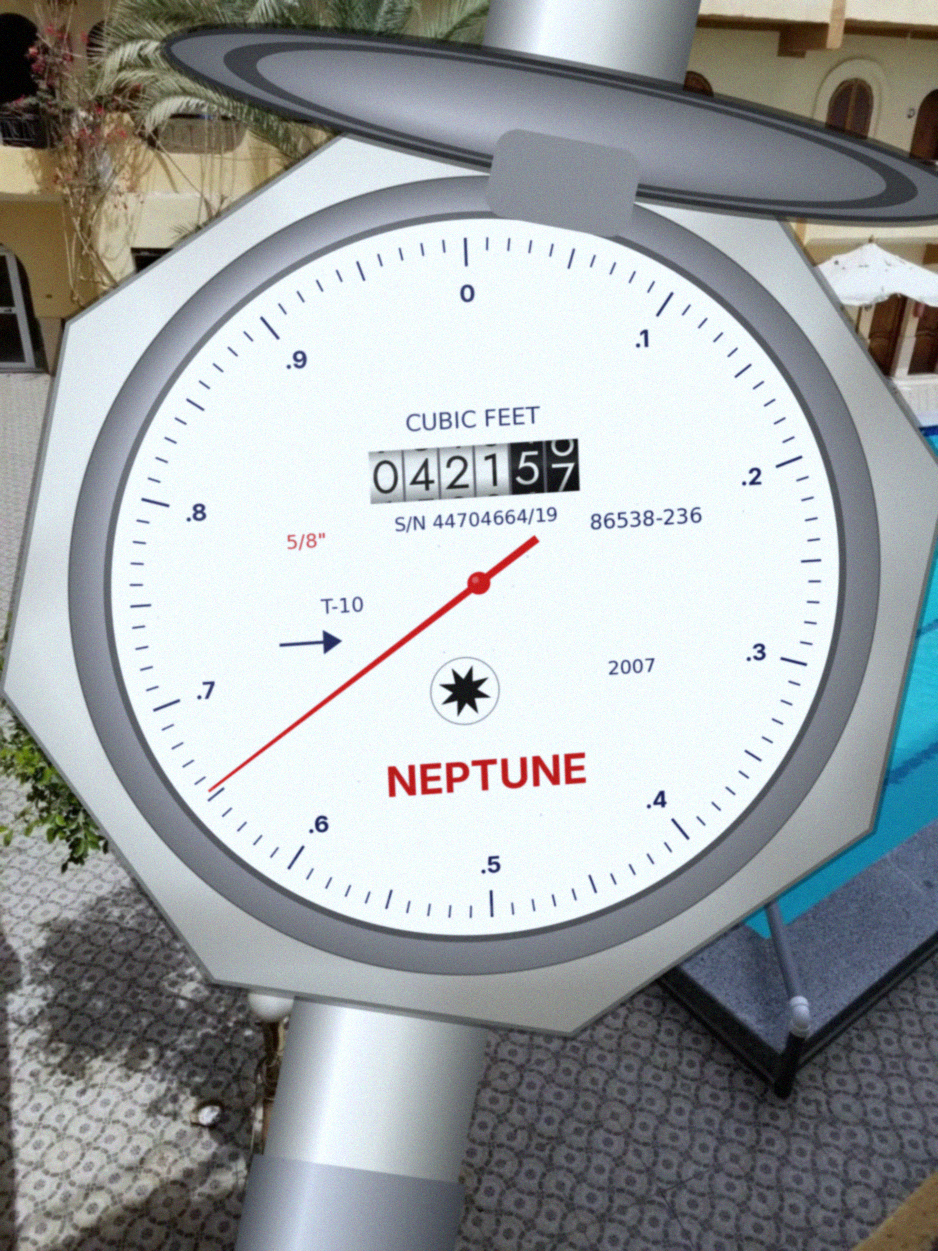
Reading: 42156.65,ft³
